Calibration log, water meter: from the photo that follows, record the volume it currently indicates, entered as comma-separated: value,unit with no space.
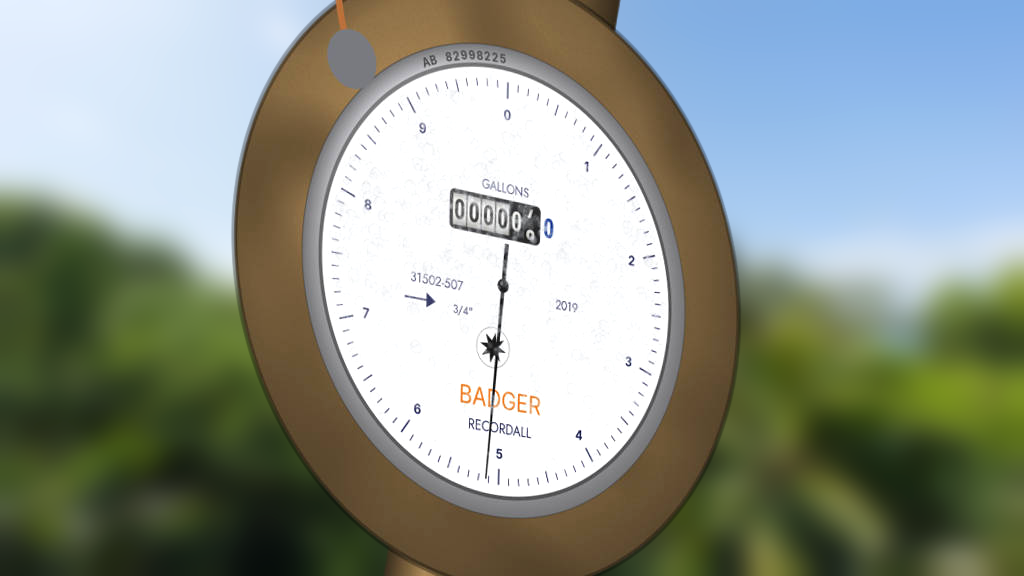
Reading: 75.1,gal
